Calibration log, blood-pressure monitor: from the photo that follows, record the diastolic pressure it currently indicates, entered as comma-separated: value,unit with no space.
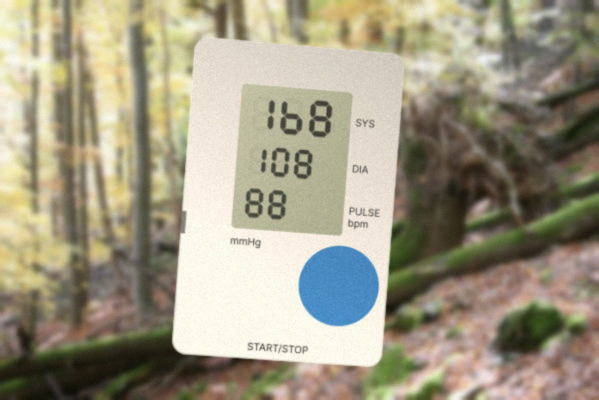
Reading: 108,mmHg
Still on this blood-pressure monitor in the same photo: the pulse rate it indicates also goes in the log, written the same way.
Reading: 88,bpm
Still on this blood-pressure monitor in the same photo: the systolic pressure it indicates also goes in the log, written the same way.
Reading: 168,mmHg
